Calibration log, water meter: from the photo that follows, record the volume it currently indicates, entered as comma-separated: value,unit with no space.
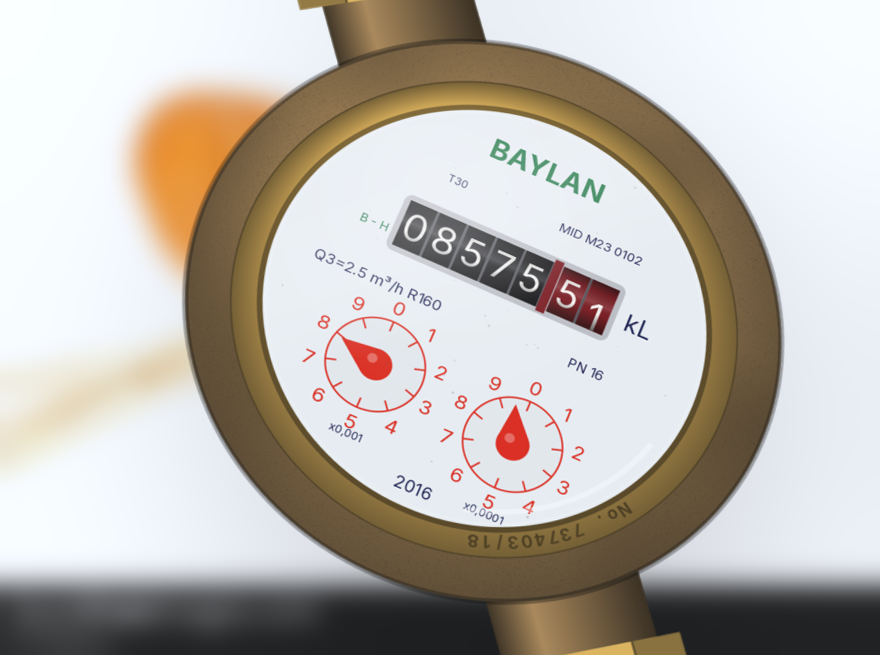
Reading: 8575.5079,kL
